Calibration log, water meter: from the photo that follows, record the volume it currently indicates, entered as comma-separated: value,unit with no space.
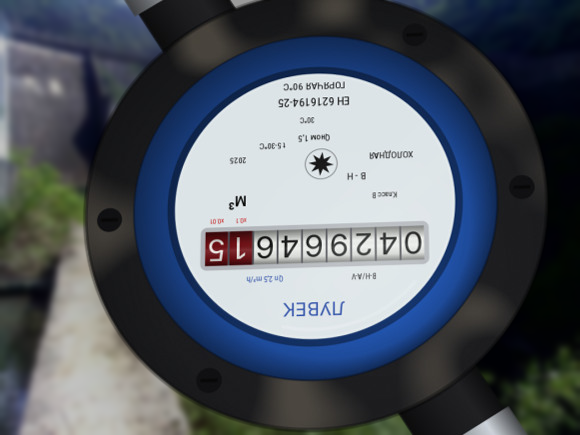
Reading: 429646.15,m³
